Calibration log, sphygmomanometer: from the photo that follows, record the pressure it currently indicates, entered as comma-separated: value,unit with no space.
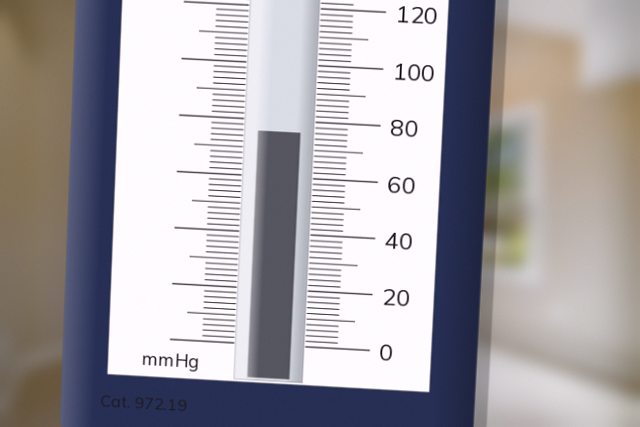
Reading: 76,mmHg
